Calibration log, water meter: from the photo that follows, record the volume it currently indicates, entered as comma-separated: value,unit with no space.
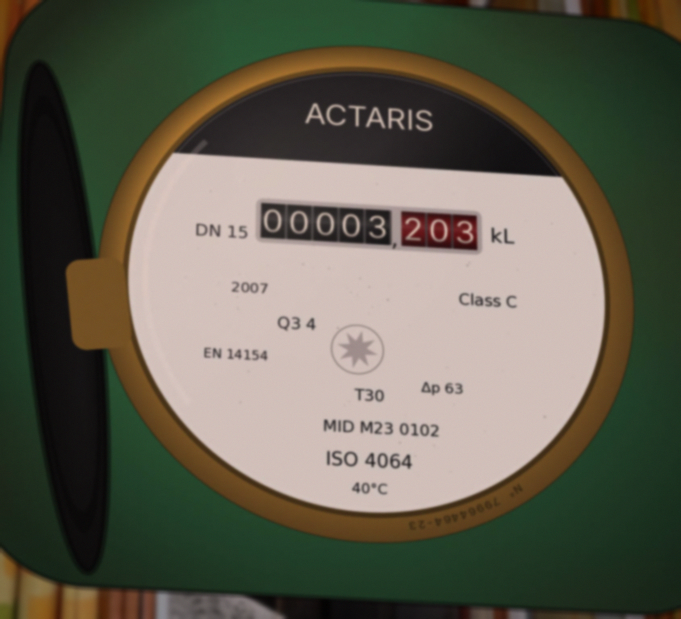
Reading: 3.203,kL
